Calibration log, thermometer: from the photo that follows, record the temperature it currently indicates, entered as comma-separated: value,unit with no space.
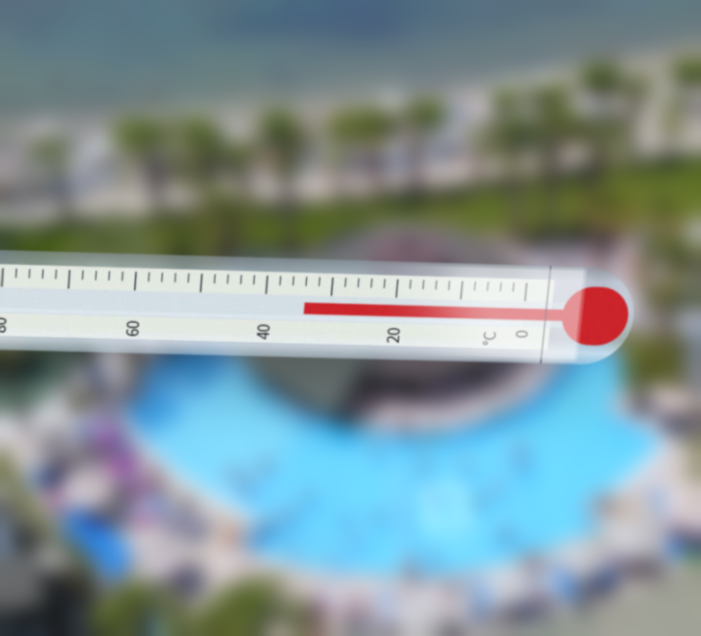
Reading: 34,°C
